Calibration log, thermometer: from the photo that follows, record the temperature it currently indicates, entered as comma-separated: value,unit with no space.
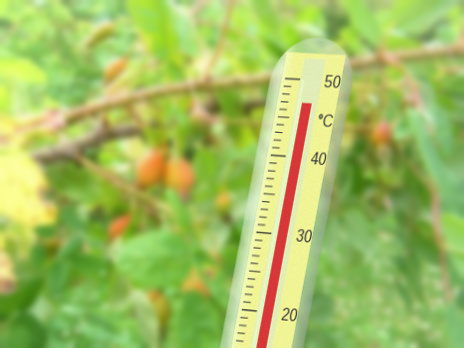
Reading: 47,°C
